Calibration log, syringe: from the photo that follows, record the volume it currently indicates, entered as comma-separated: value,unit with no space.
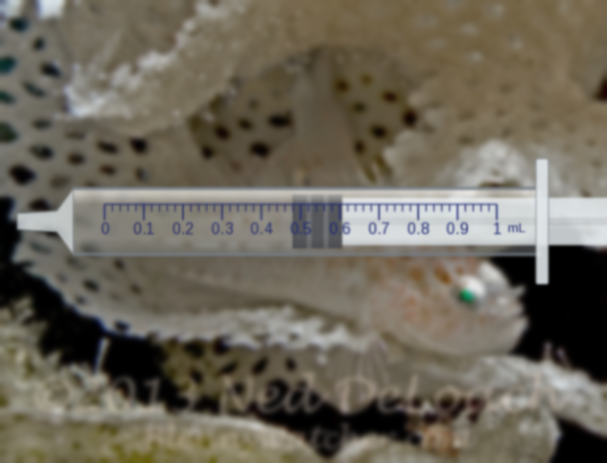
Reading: 0.48,mL
